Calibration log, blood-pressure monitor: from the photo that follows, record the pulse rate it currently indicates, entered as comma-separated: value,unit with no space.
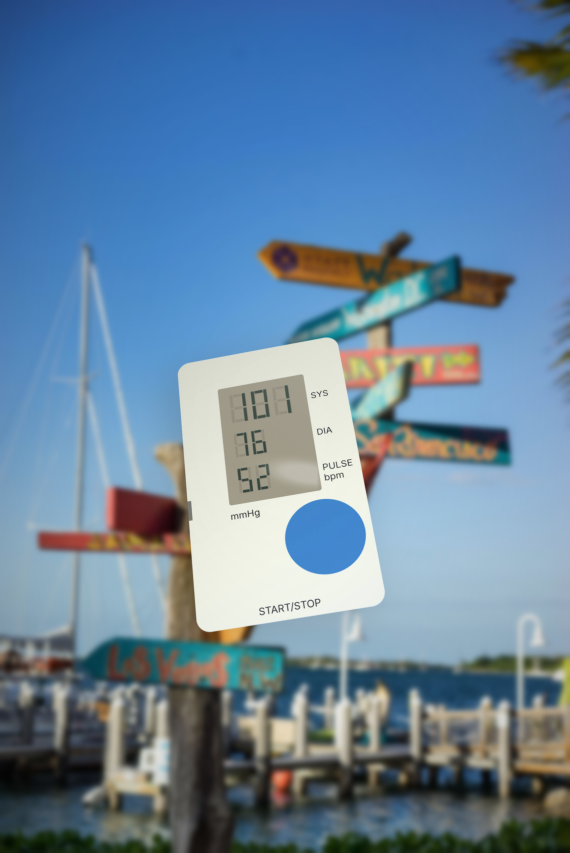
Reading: 52,bpm
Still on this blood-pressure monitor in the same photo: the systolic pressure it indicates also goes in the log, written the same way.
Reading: 101,mmHg
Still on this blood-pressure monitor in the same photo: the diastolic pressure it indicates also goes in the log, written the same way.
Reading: 76,mmHg
